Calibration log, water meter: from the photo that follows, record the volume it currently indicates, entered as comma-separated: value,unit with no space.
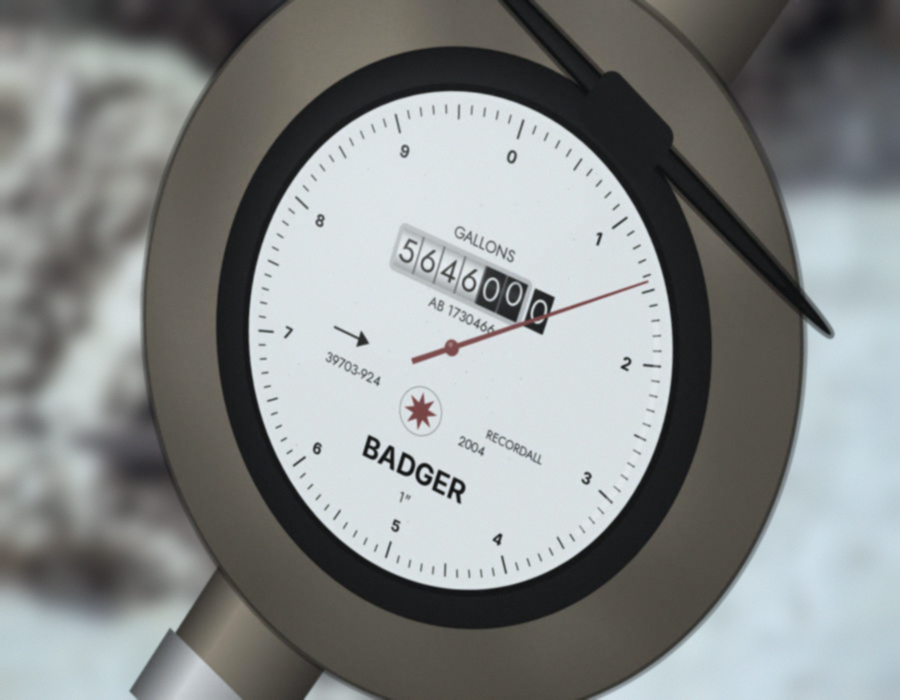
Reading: 5646001.4,gal
